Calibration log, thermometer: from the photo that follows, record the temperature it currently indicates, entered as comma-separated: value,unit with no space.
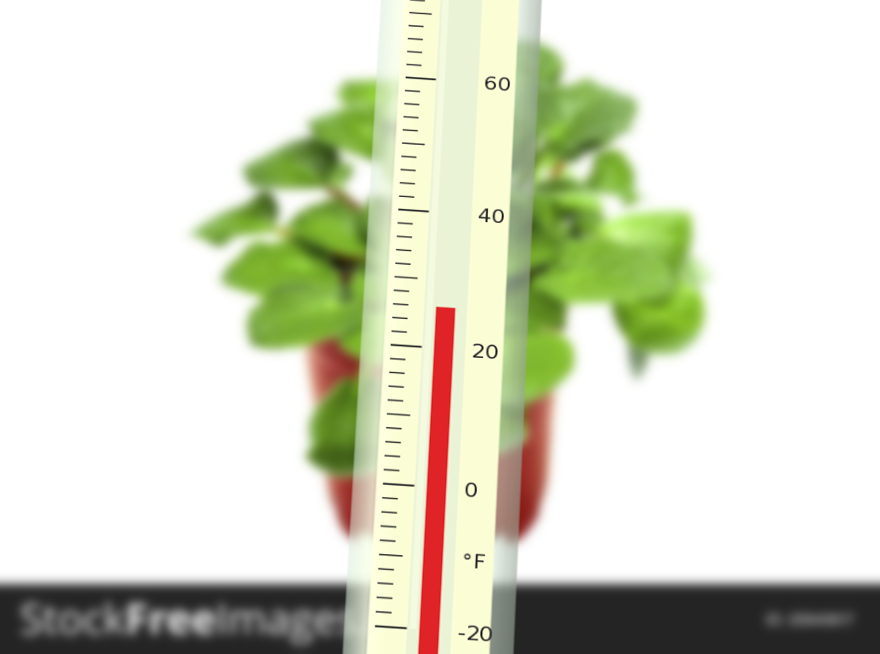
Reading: 26,°F
